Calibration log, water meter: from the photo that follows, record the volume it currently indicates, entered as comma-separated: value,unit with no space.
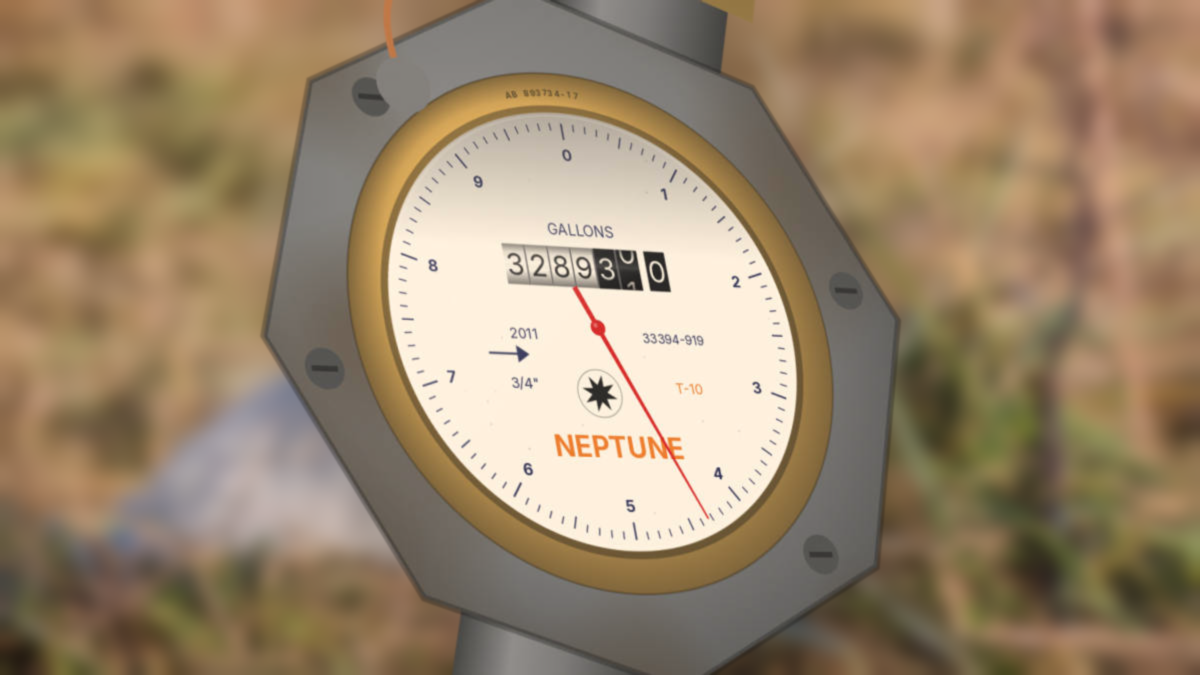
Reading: 3289304.3,gal
